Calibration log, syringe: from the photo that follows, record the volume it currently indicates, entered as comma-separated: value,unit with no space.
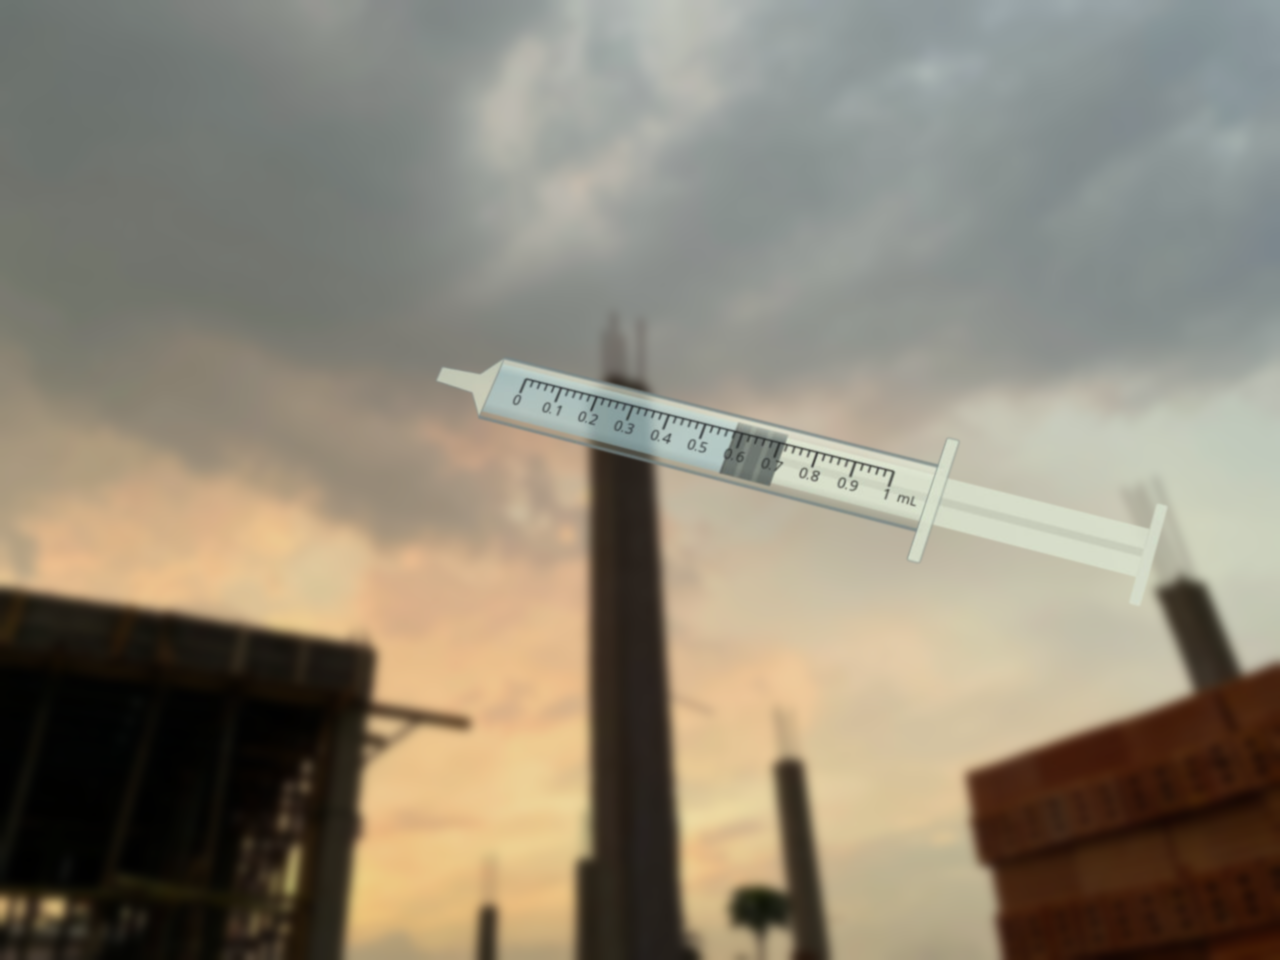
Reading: 0.58,mL
